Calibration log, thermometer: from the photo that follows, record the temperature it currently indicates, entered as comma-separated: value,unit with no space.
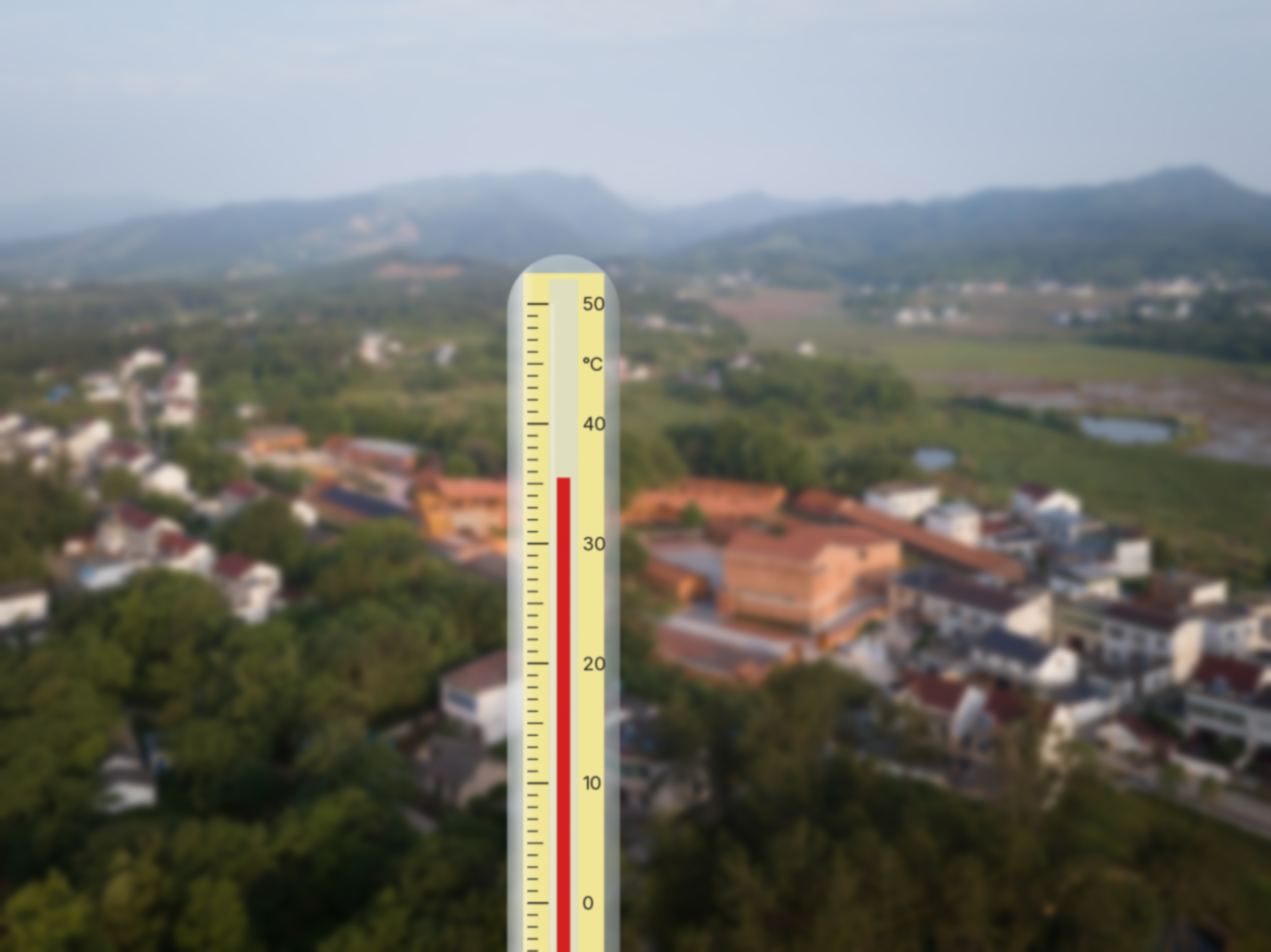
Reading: 35.5,°C
